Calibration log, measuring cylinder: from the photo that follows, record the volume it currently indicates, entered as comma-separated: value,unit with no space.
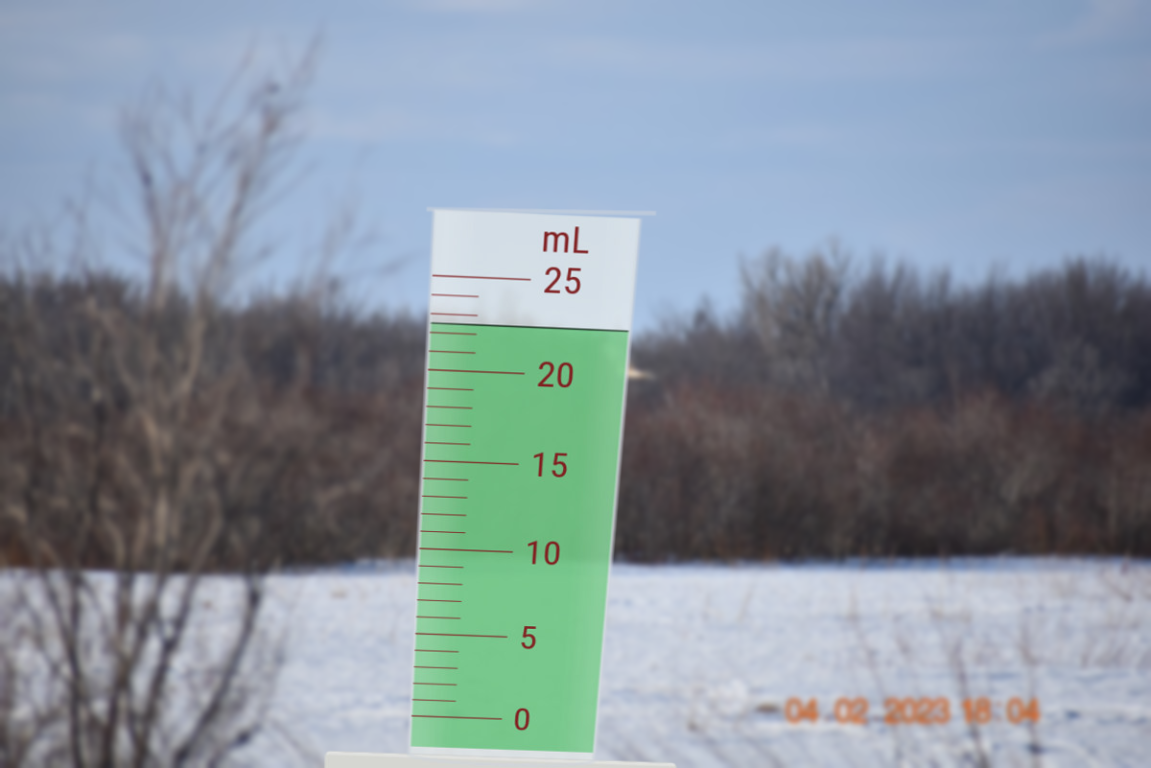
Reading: 22.5,mL
